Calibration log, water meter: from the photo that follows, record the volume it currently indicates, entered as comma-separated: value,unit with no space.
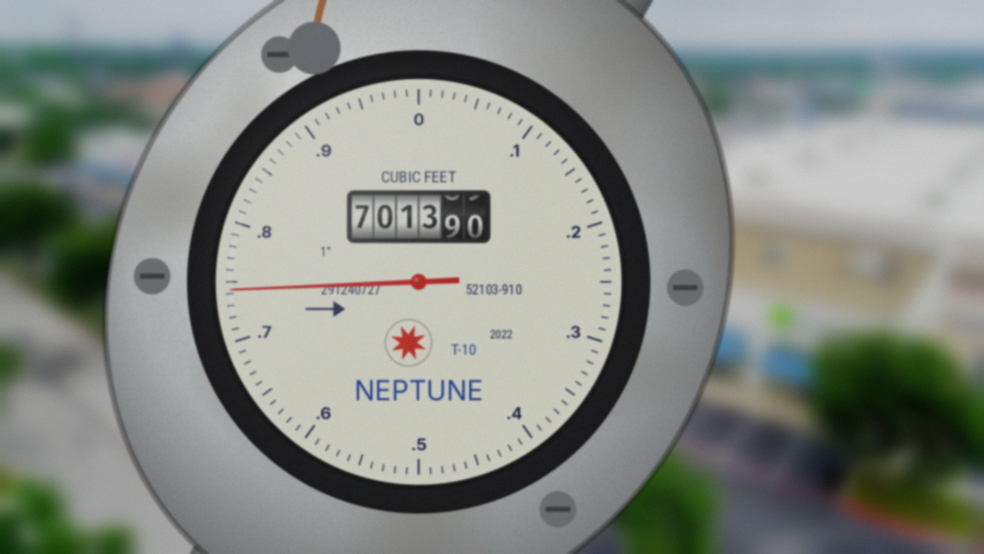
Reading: 701389.74,ft³
